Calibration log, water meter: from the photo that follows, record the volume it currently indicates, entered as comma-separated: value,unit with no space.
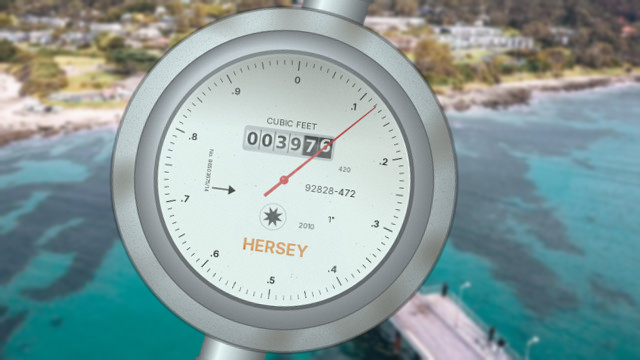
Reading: 3976.12,ft³
